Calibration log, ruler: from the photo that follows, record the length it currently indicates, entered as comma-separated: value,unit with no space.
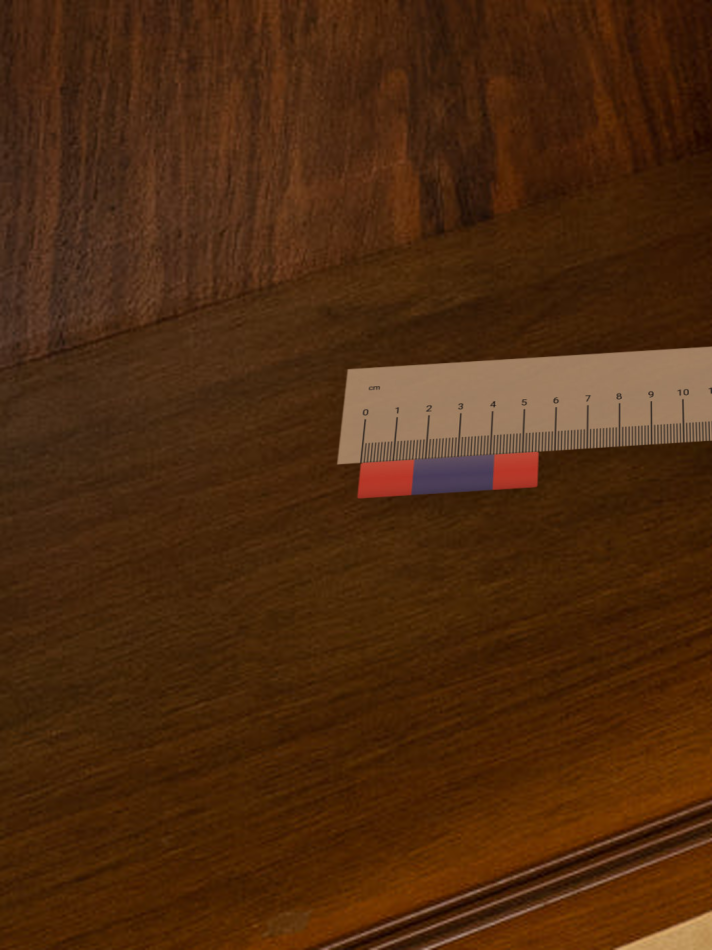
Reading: 5.5,cm
